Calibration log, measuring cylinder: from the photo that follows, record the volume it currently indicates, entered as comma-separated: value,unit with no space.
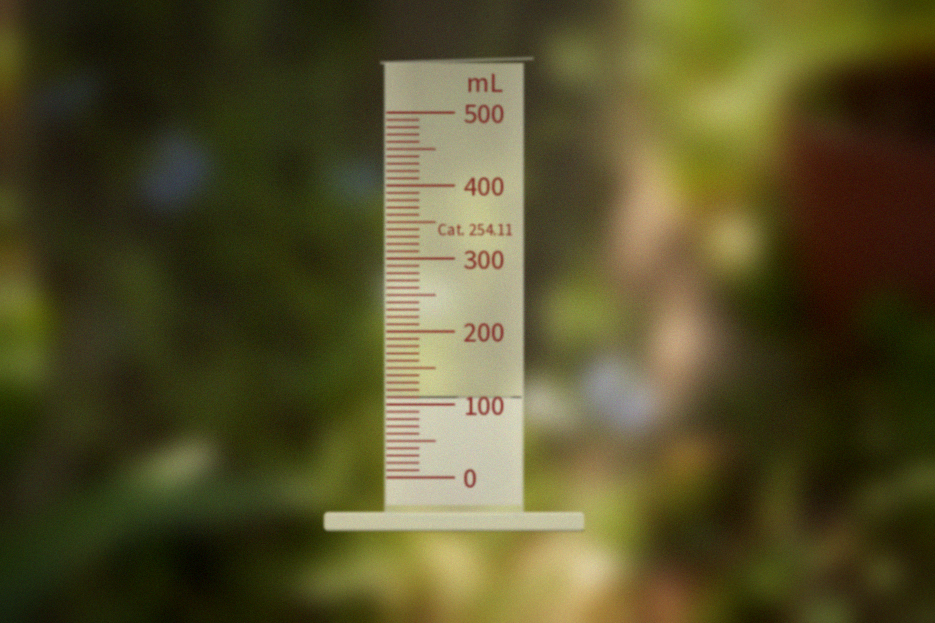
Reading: 110,mL
